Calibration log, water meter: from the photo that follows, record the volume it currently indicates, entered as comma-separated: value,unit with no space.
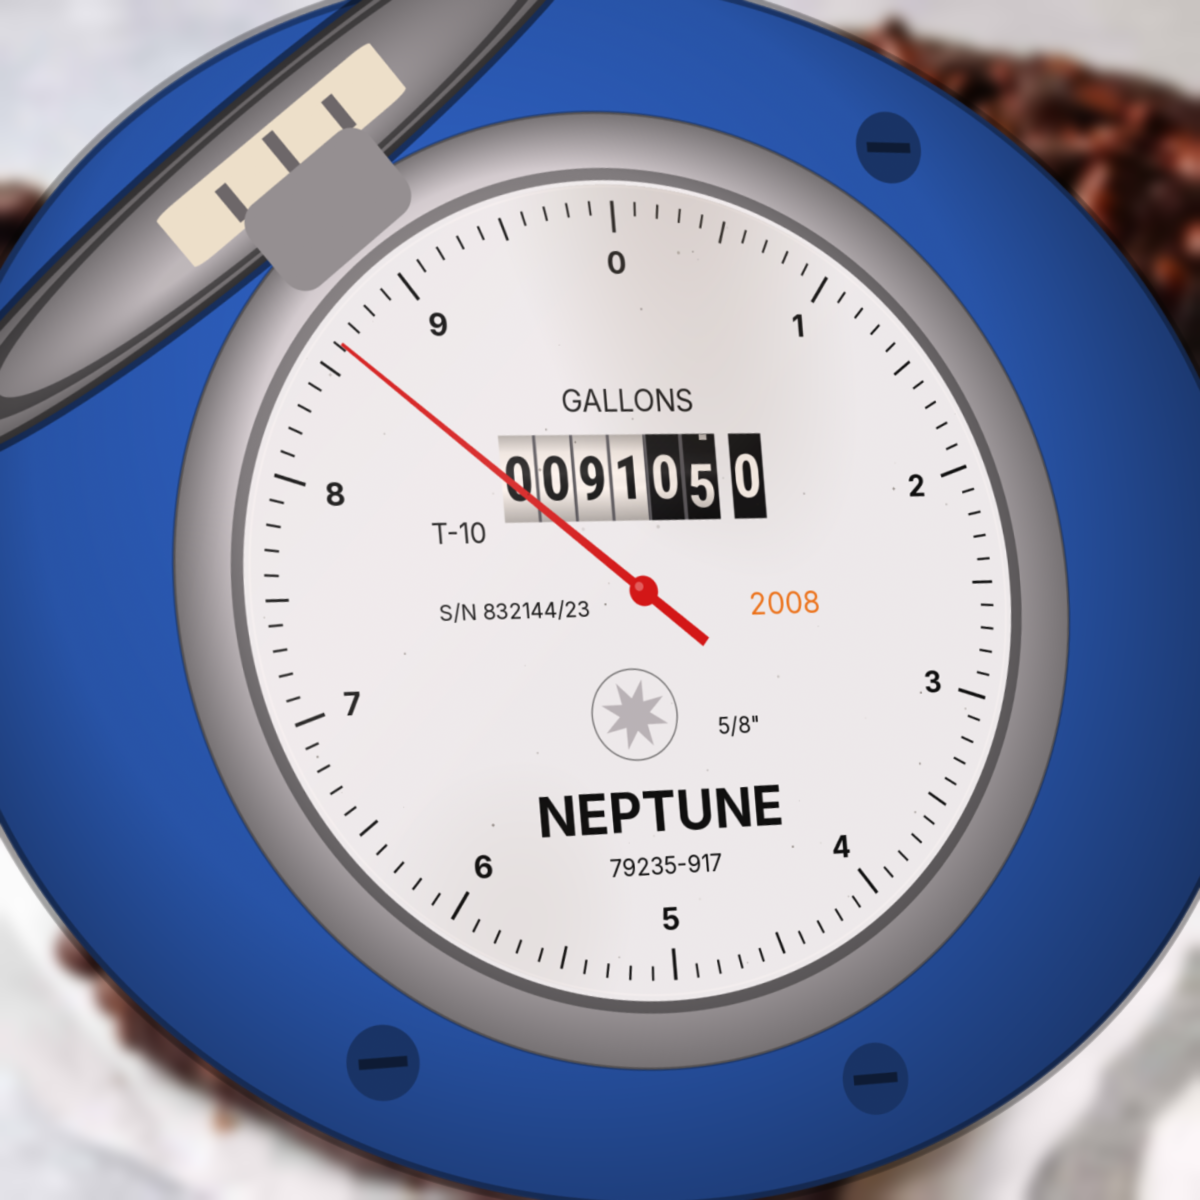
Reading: 91048.6,gal
